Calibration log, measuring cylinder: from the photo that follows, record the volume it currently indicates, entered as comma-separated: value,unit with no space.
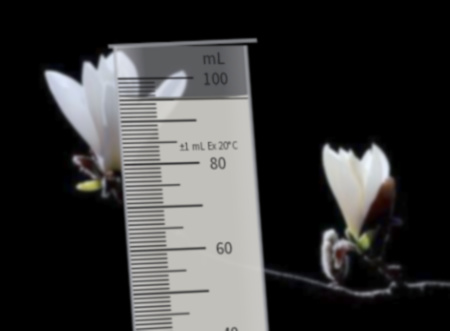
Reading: 95,mL
